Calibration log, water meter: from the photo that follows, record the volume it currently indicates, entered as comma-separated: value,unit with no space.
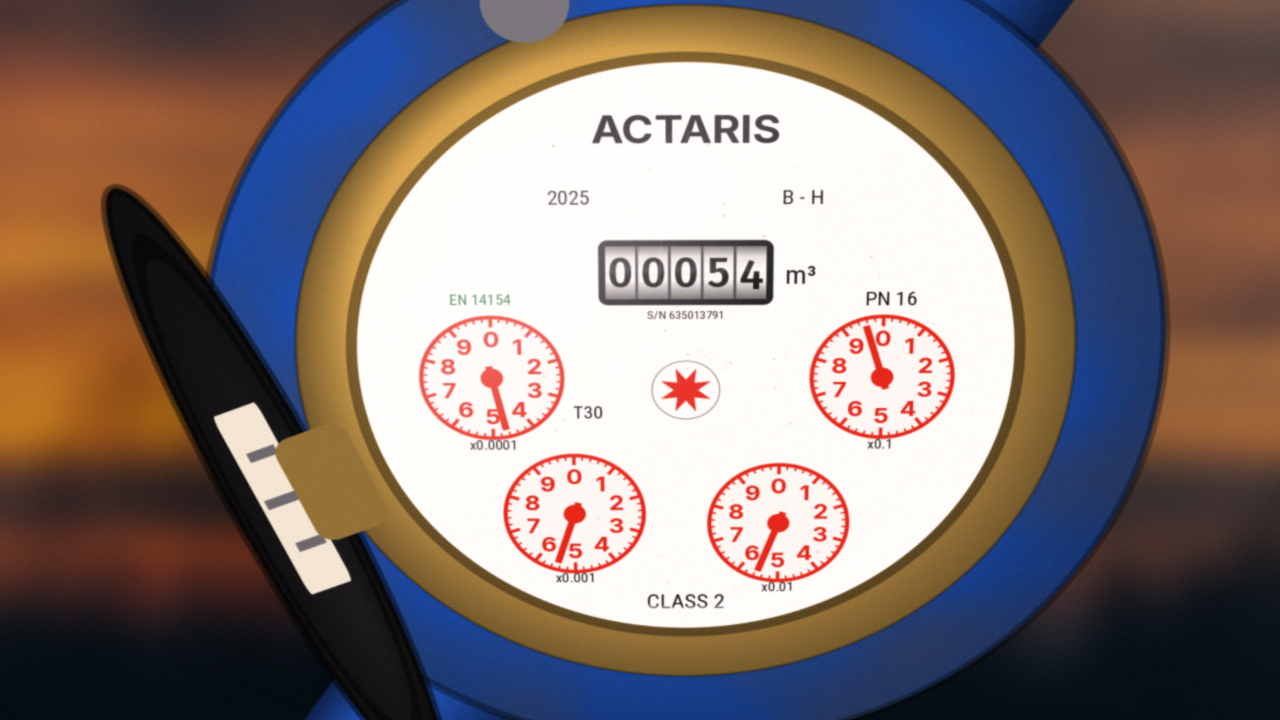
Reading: 53.9554,m³
